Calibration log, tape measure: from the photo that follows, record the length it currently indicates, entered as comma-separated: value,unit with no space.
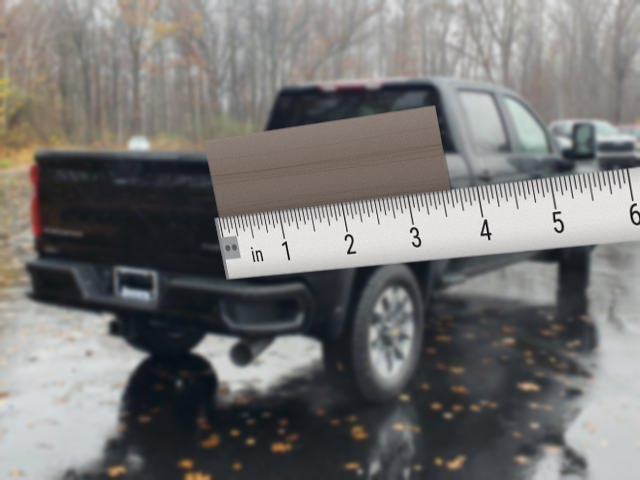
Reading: 3.625,in
